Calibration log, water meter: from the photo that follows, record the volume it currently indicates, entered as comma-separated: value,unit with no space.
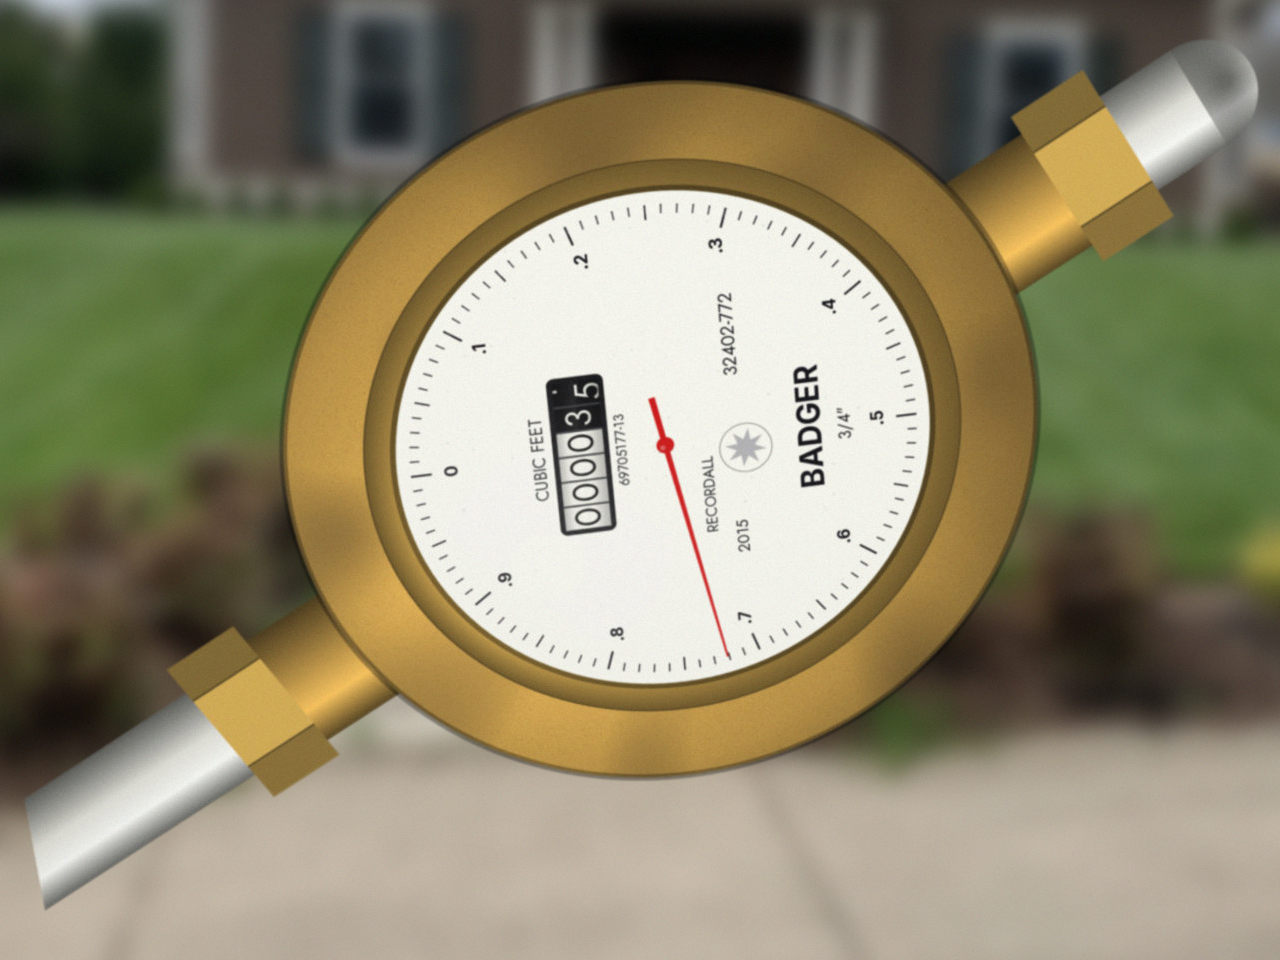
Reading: 34.72,ft³
